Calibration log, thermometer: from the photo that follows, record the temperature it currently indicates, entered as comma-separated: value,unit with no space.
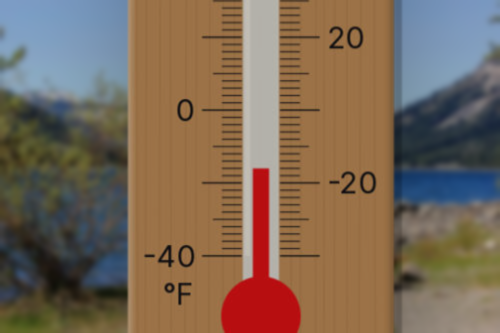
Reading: -16,°F
